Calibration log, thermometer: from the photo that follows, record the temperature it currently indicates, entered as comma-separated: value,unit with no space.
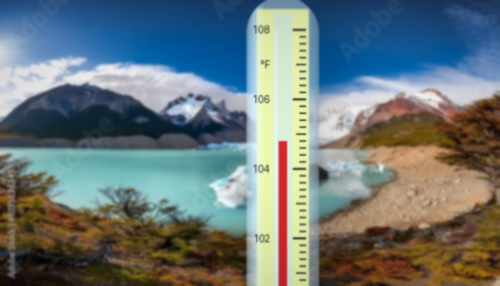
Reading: 104.8,°F
